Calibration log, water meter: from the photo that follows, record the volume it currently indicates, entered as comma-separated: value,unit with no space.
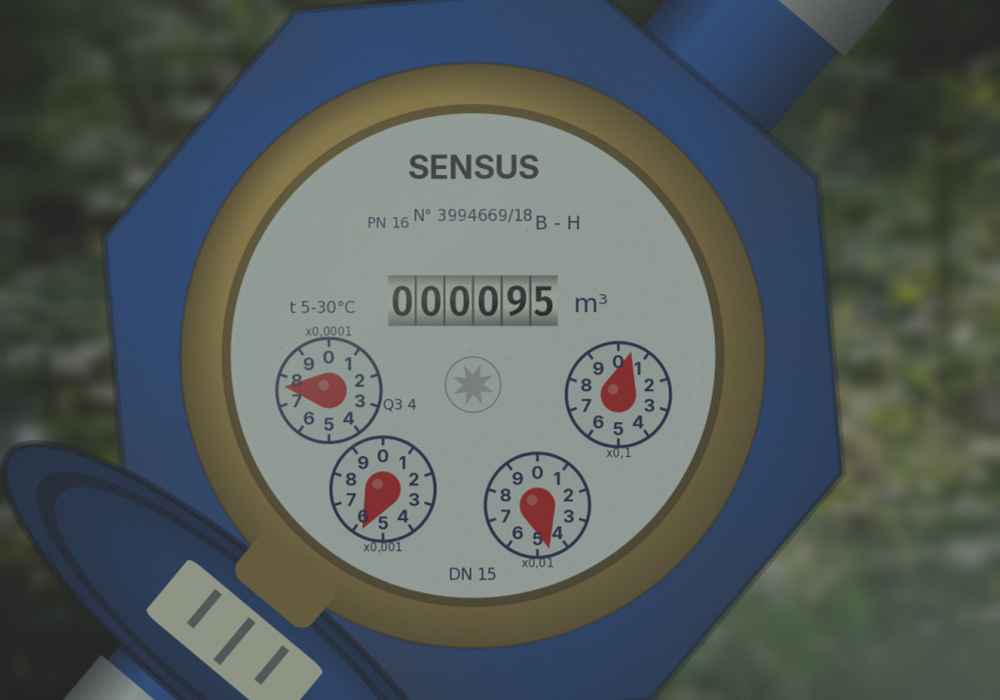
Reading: 95.0457,m³
